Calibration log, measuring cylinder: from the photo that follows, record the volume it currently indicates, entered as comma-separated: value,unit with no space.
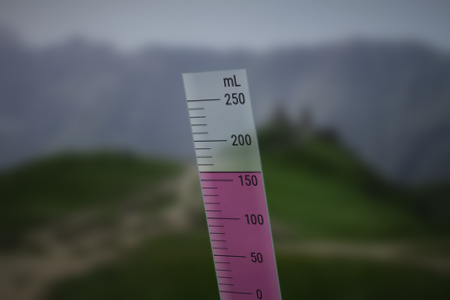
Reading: 160,mL
